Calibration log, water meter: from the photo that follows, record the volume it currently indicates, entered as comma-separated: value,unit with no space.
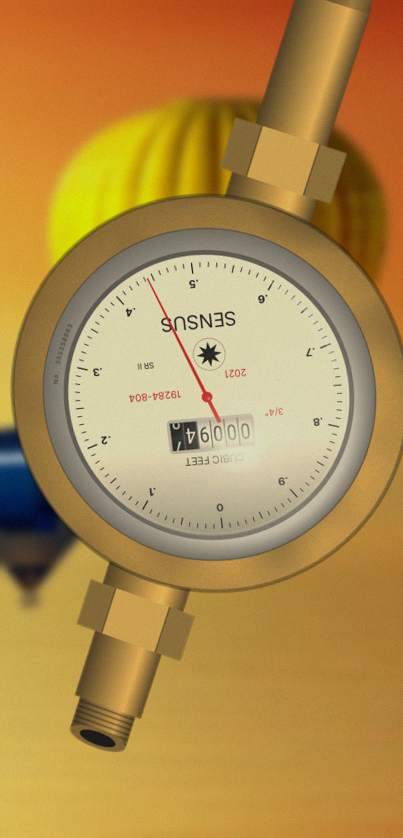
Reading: 947.44,ft³
